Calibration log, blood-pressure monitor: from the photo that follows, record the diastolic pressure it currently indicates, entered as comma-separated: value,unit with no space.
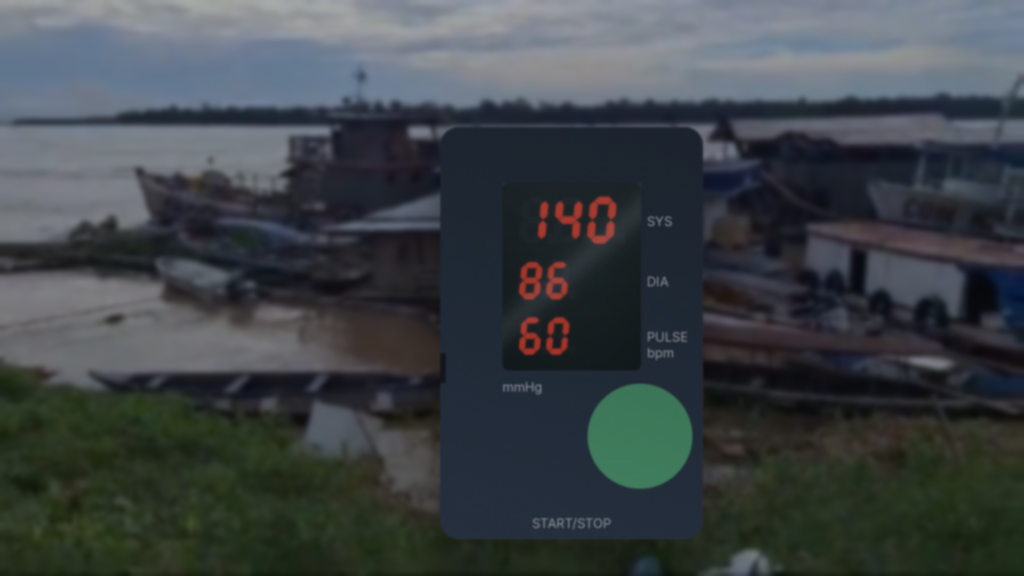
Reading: 86,mmHg
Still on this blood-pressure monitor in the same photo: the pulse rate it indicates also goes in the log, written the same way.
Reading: 60,bpm
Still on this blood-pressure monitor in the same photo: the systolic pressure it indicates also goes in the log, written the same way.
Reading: 140,mmHg
